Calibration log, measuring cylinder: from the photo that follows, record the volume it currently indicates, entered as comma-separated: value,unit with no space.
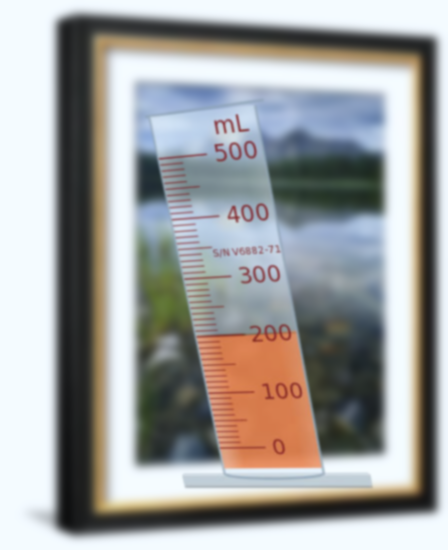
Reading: 200,mL
